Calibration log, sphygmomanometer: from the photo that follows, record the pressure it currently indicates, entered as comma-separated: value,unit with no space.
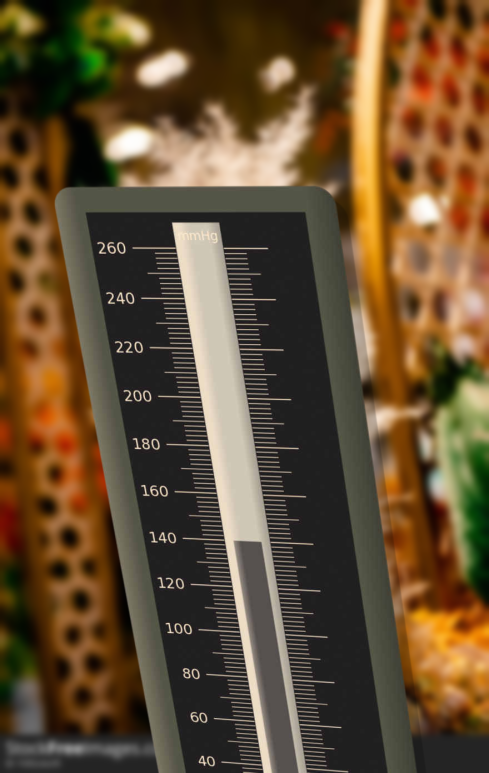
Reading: 140,mmHg
